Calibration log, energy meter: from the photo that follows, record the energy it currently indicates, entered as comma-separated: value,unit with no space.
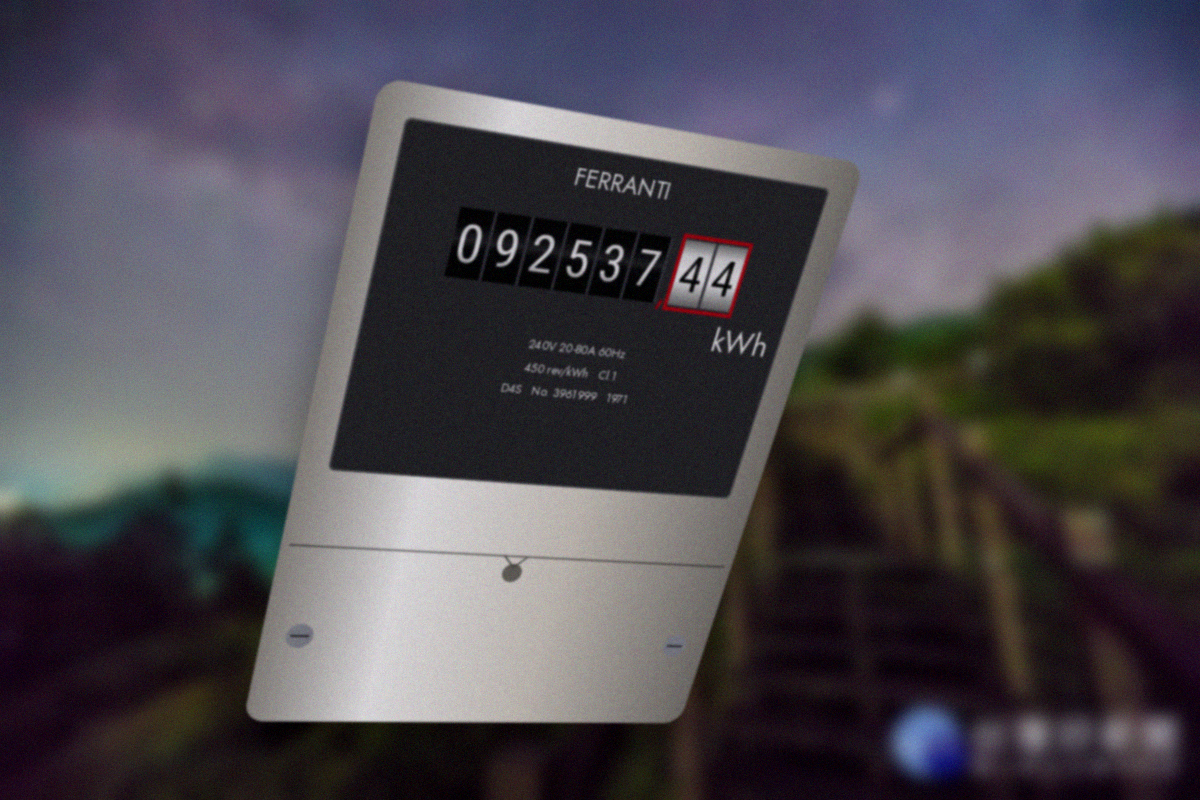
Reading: 92537.44,kWh
